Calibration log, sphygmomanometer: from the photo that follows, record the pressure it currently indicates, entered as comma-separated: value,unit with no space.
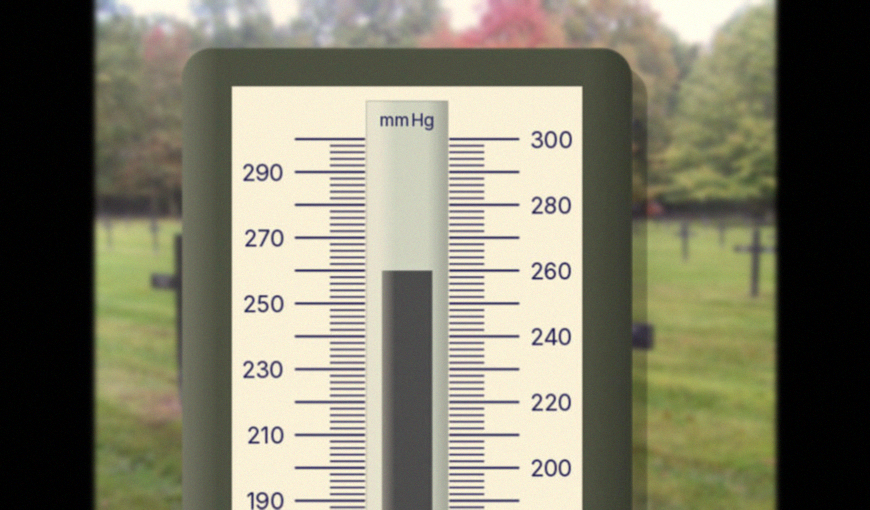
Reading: 260,mmHg
